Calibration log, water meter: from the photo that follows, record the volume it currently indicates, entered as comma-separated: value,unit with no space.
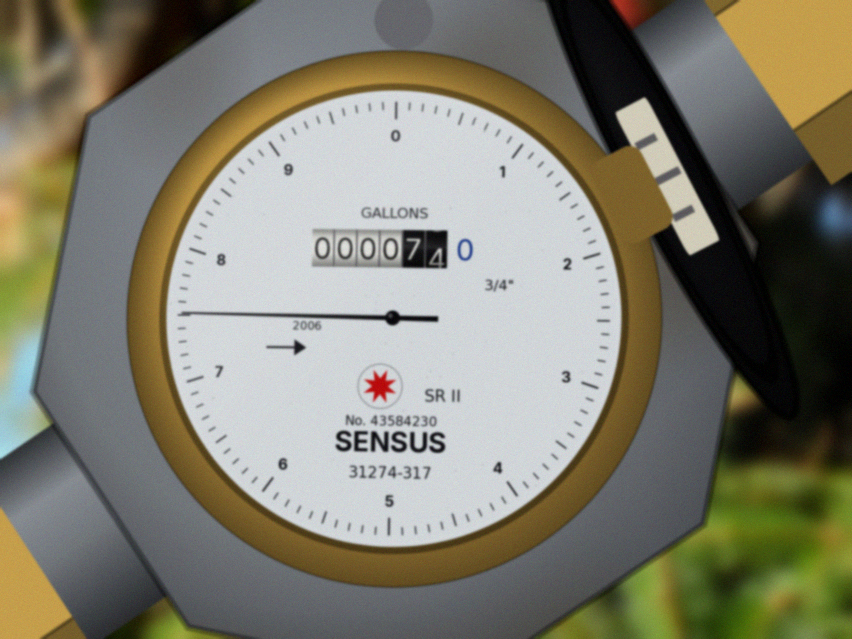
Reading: 737.5,gal
